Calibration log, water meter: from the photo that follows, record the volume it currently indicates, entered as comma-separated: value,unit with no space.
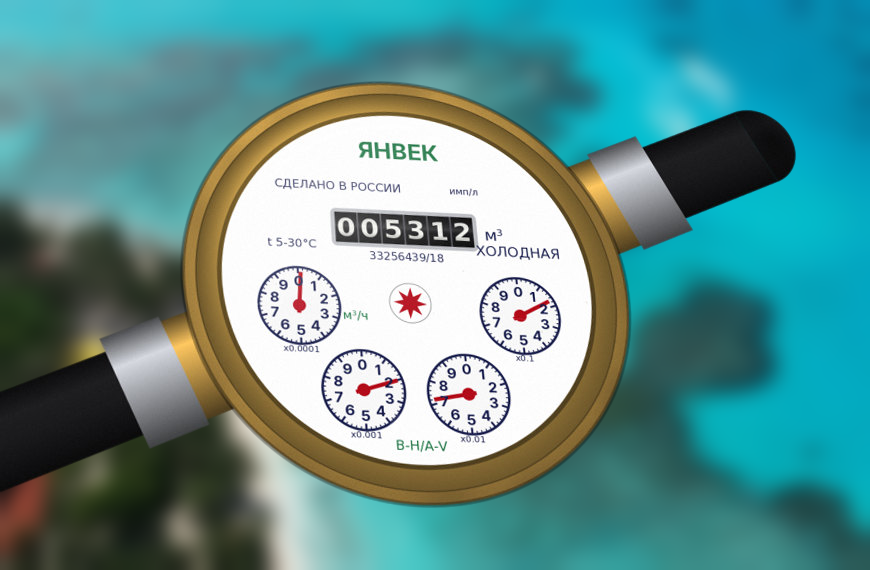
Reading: 5312.1720,m³
